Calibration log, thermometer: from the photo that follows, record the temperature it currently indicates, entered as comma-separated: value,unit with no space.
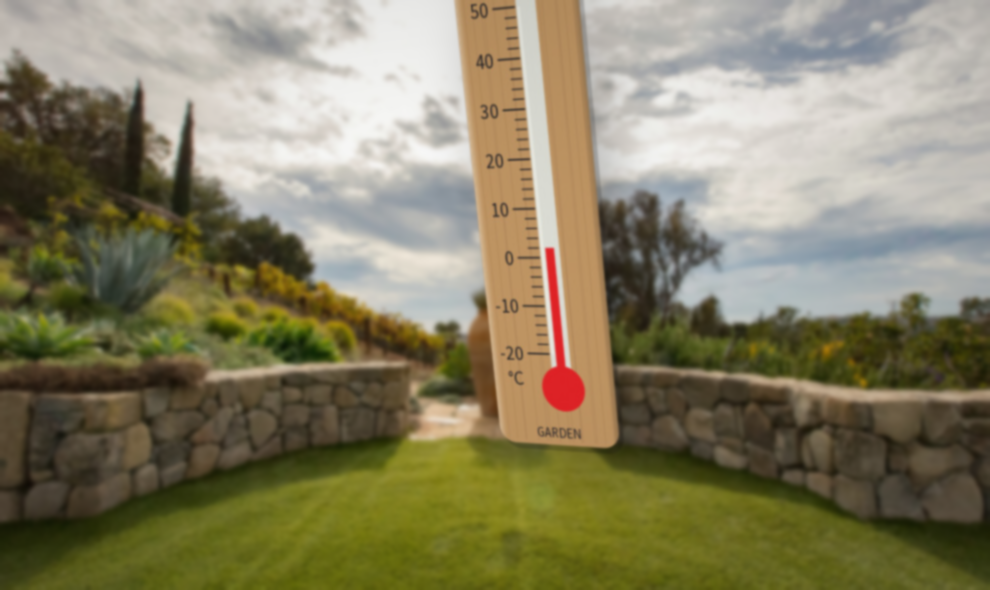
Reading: 2,°C
